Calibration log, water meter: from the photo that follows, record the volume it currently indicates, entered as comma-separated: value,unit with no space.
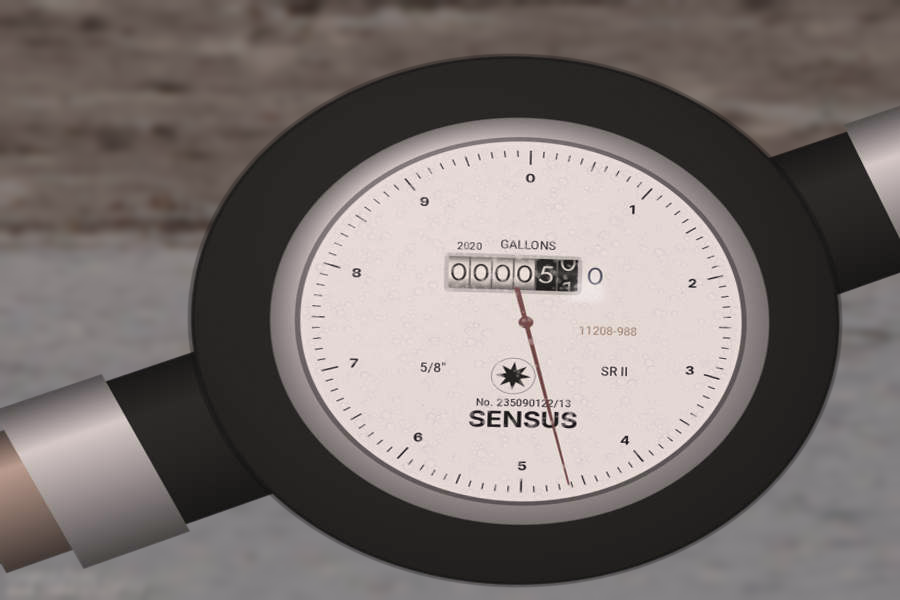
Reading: 504.6,gal
